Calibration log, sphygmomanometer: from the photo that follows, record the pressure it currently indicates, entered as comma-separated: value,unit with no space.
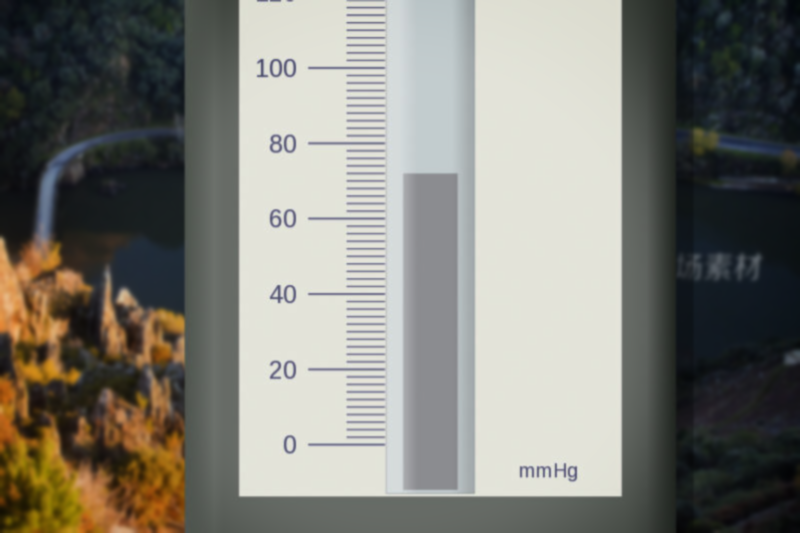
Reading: 72,mmHg
